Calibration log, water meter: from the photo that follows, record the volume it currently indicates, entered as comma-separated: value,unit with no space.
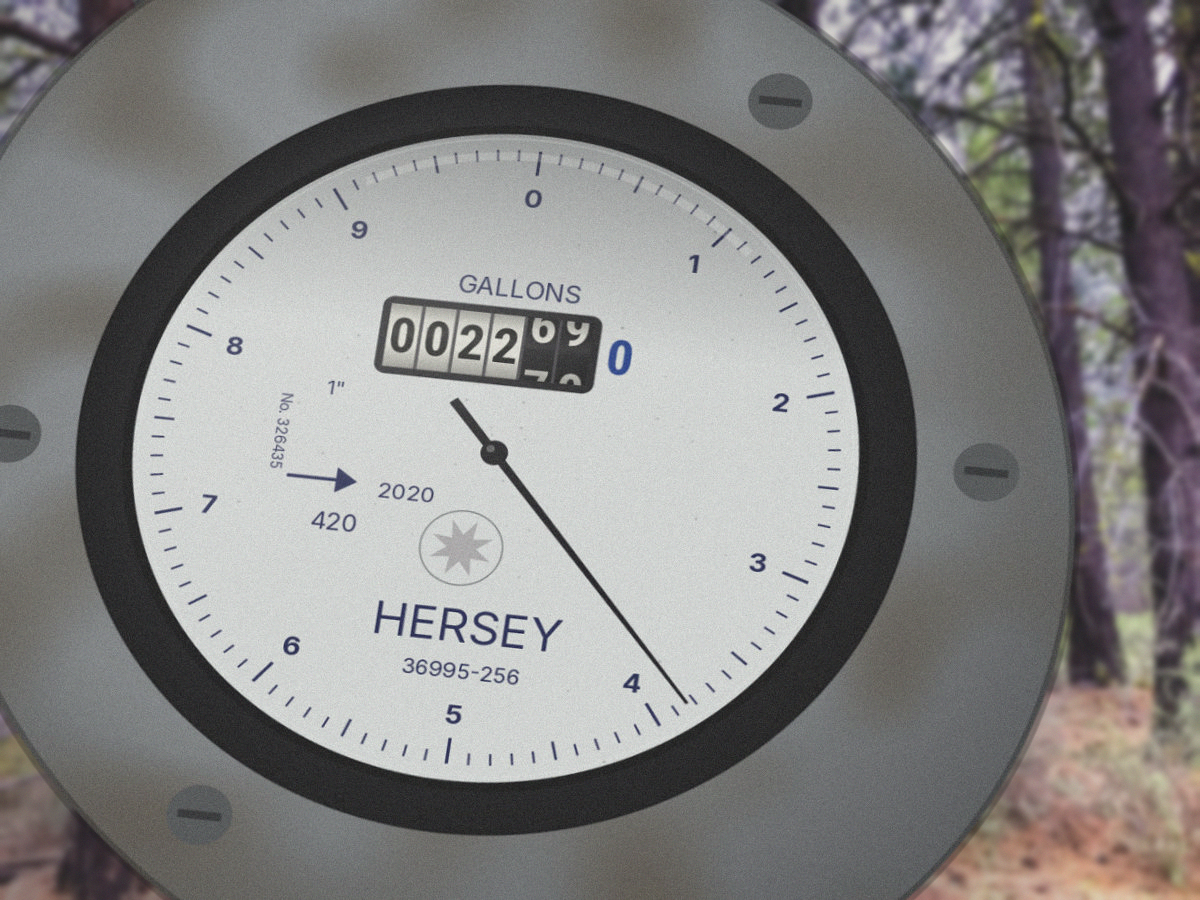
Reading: 22693.8,gal
